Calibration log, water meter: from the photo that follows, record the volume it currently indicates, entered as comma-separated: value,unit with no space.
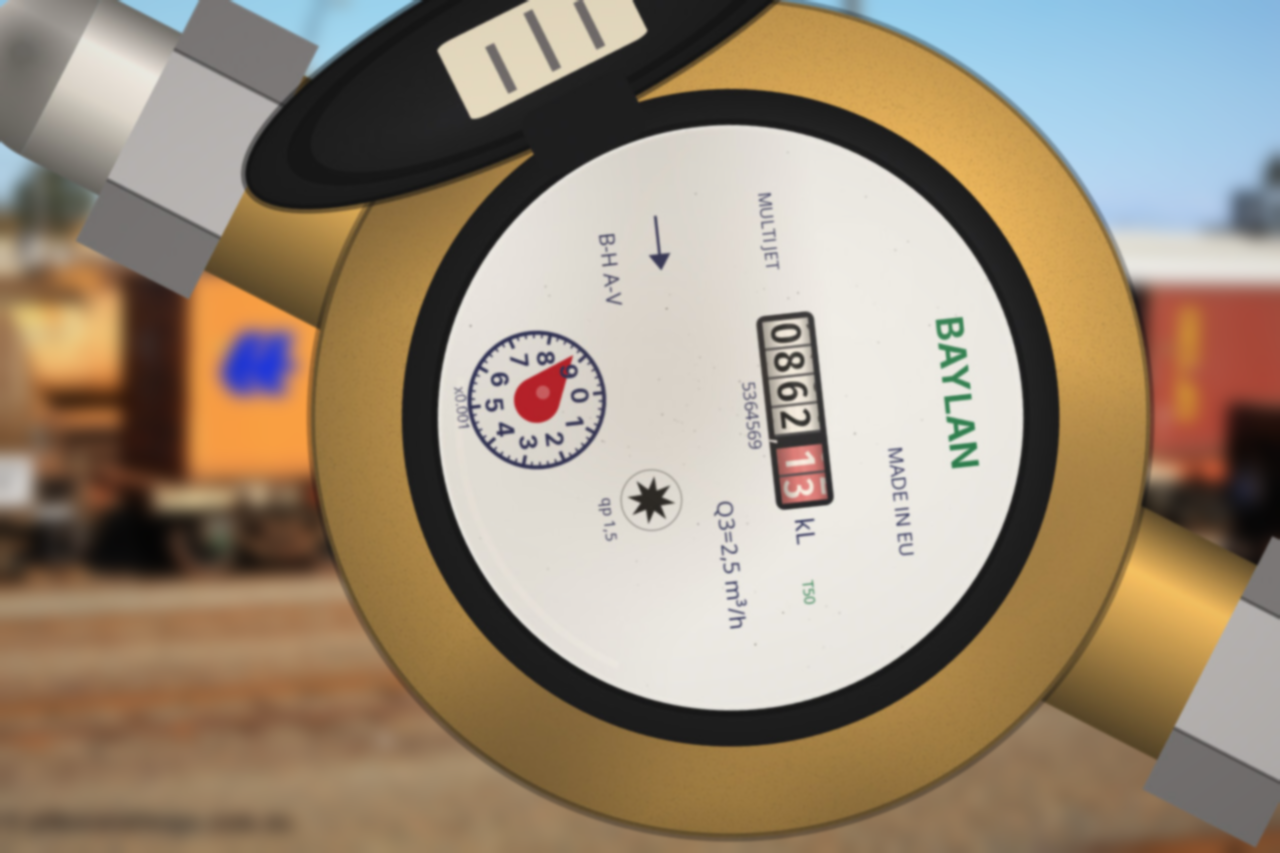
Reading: 862.128,kL
